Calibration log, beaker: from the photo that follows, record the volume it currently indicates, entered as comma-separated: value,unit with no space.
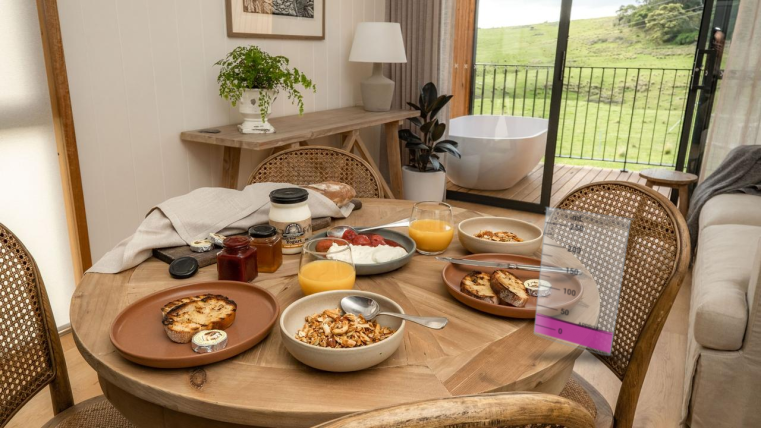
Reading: 25,mL
